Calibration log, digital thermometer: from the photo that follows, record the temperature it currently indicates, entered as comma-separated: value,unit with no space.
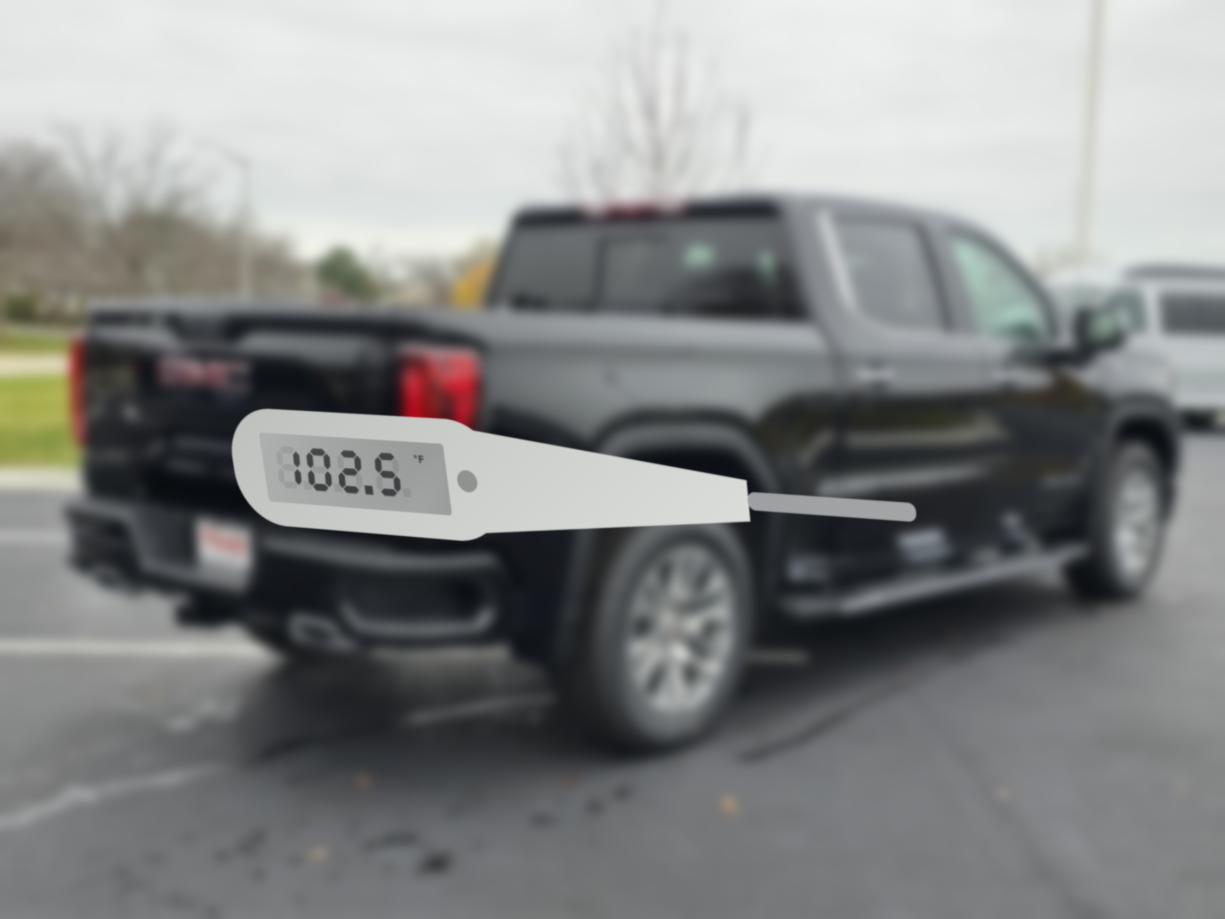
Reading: 102.5,°F
